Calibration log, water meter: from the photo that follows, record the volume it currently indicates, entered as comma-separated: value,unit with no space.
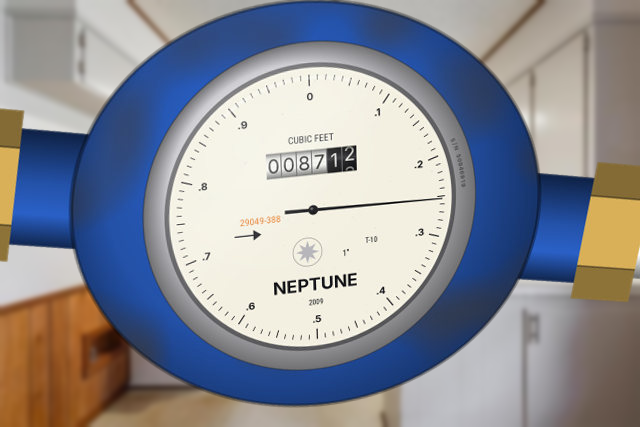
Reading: 8712.25,ft³
